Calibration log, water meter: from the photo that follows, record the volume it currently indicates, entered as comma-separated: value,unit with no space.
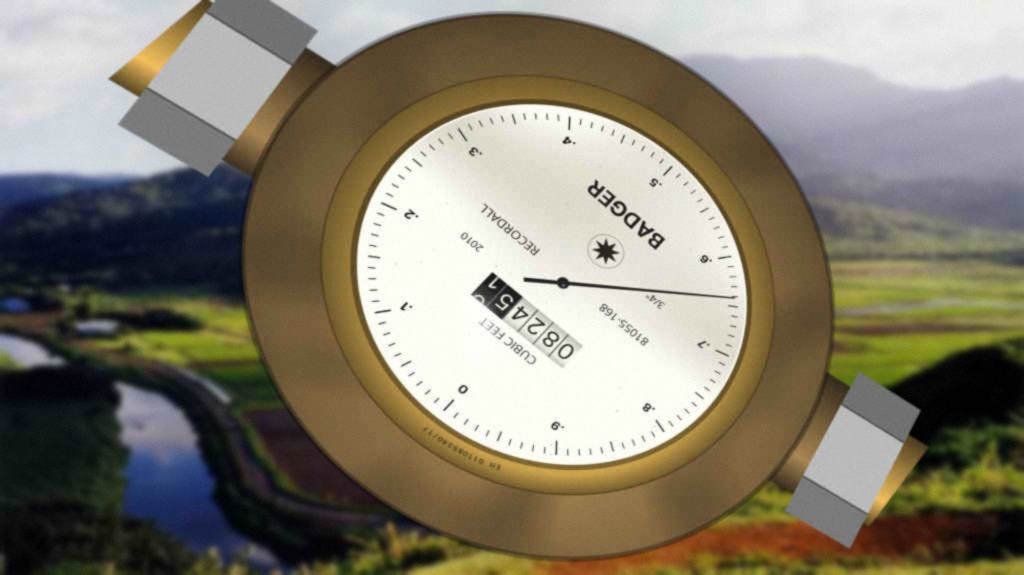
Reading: 82450.64,ft³
